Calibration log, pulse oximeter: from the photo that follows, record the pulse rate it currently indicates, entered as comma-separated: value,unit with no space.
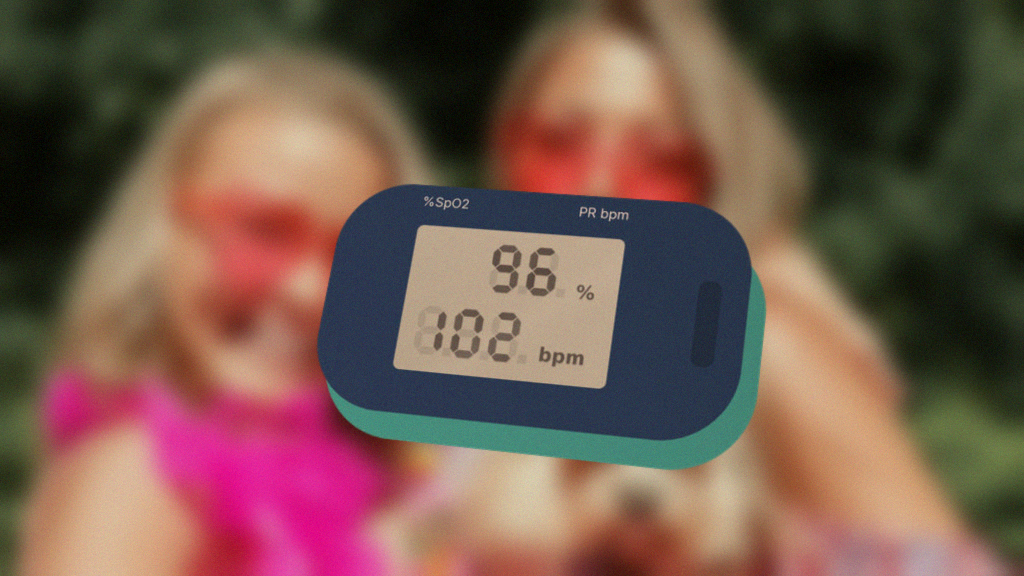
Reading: 102,bpm
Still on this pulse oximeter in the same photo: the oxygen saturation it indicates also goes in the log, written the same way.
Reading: 96,%
